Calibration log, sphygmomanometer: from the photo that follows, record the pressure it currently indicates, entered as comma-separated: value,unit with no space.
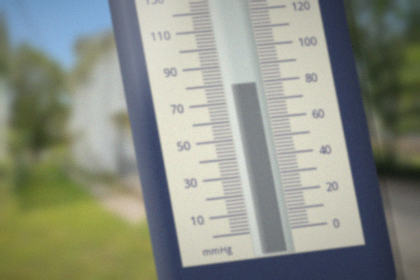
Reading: 80,mmHg
